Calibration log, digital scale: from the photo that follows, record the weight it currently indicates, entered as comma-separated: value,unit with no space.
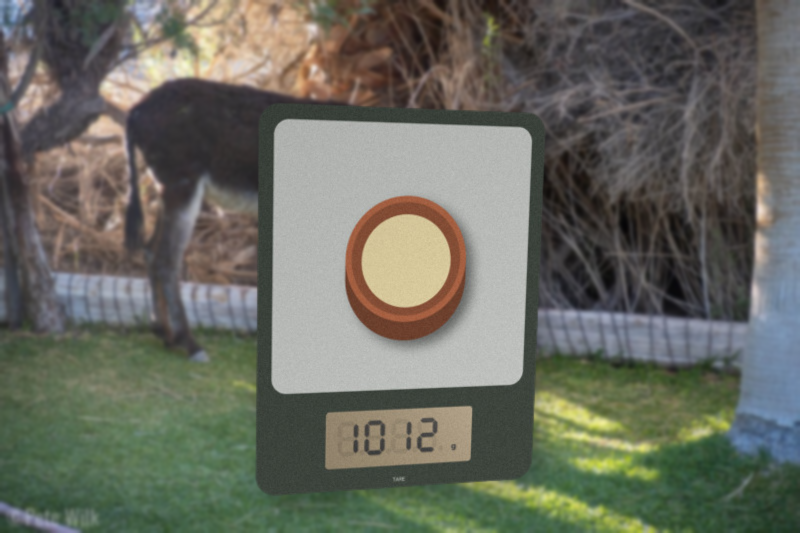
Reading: 1012,g
